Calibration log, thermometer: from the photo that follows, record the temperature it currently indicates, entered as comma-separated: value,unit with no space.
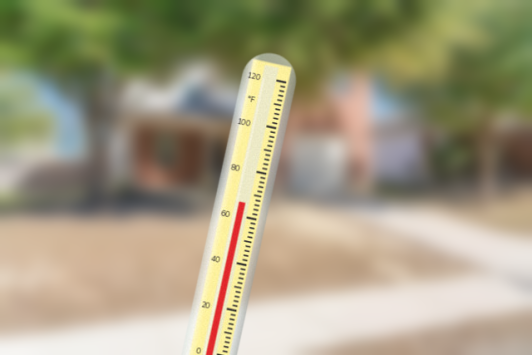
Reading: 66,°F
